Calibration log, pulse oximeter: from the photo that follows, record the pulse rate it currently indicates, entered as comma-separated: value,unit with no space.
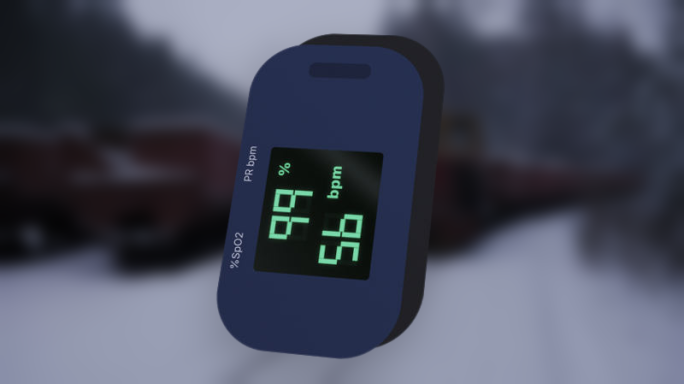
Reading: 56,bpm
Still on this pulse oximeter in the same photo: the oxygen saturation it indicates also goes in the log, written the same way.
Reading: 99,%
